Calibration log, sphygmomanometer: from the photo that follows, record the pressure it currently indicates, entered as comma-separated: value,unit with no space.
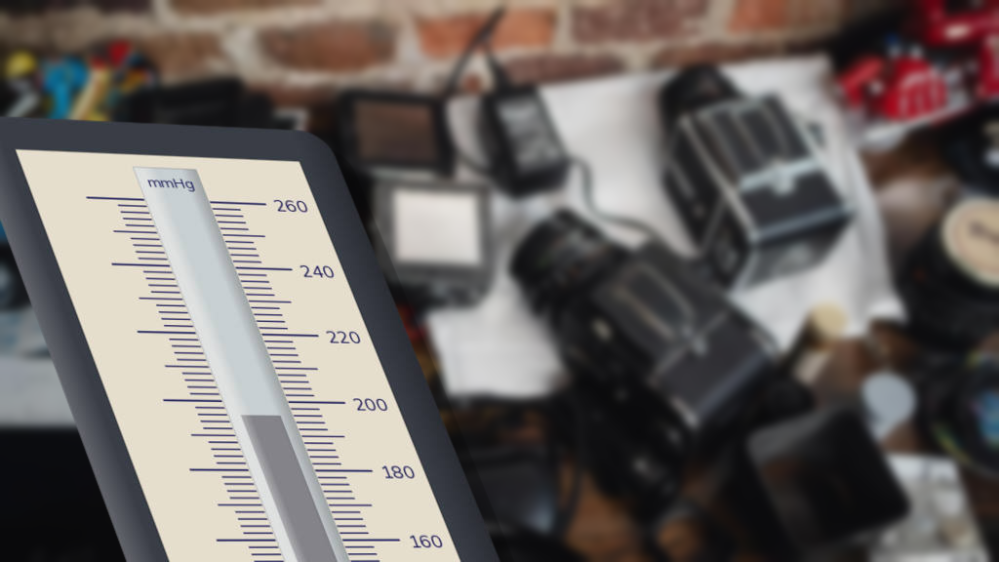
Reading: 196,mmHg
